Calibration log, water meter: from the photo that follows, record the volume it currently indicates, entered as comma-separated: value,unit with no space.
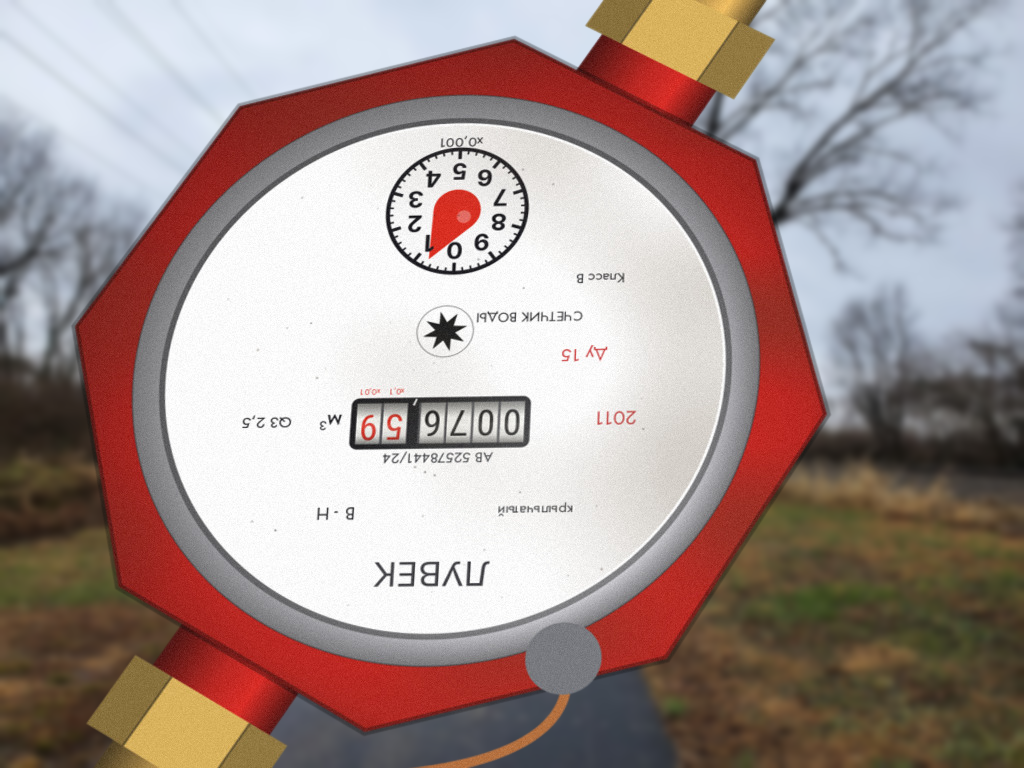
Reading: 76.590,m³
